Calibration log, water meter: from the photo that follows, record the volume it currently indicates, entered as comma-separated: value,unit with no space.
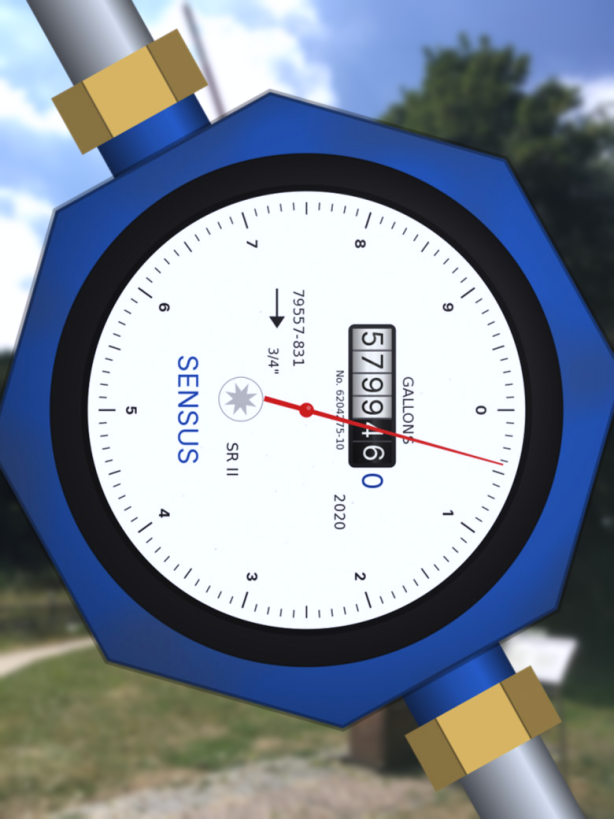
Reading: 5799460.4,gal
